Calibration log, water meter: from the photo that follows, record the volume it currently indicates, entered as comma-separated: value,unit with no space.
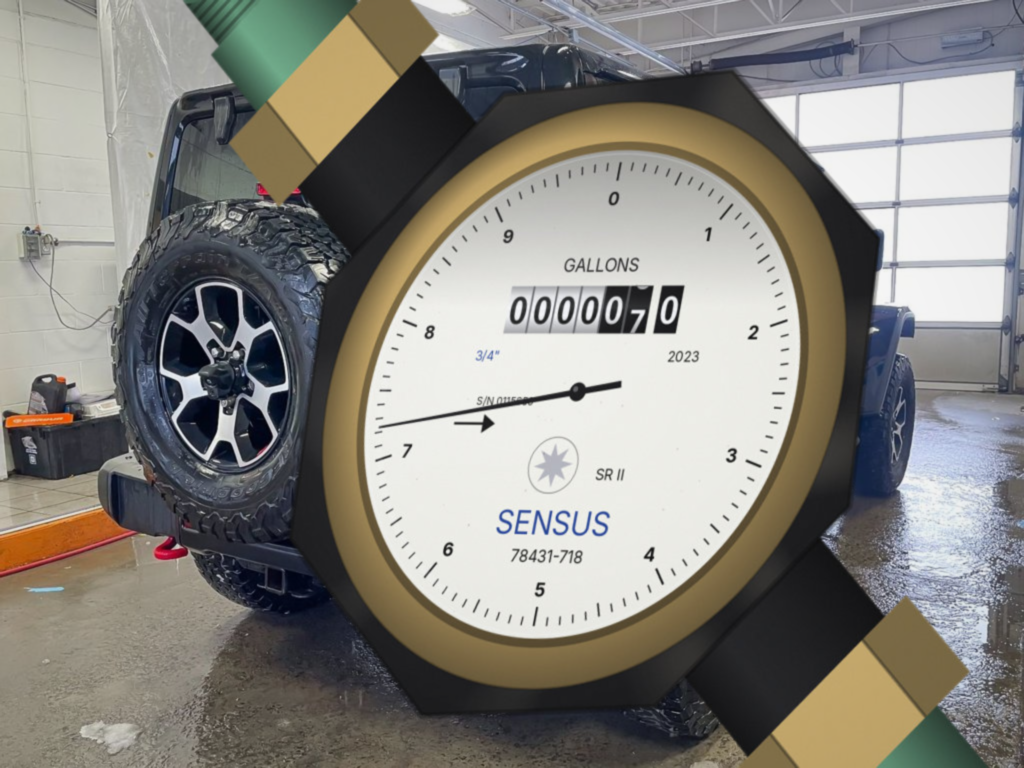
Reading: 67.2,gal
